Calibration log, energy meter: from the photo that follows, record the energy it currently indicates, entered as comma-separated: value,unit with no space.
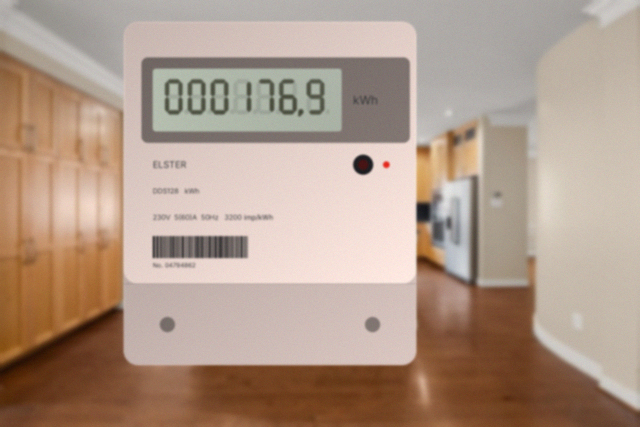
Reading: 176.9,kWh
